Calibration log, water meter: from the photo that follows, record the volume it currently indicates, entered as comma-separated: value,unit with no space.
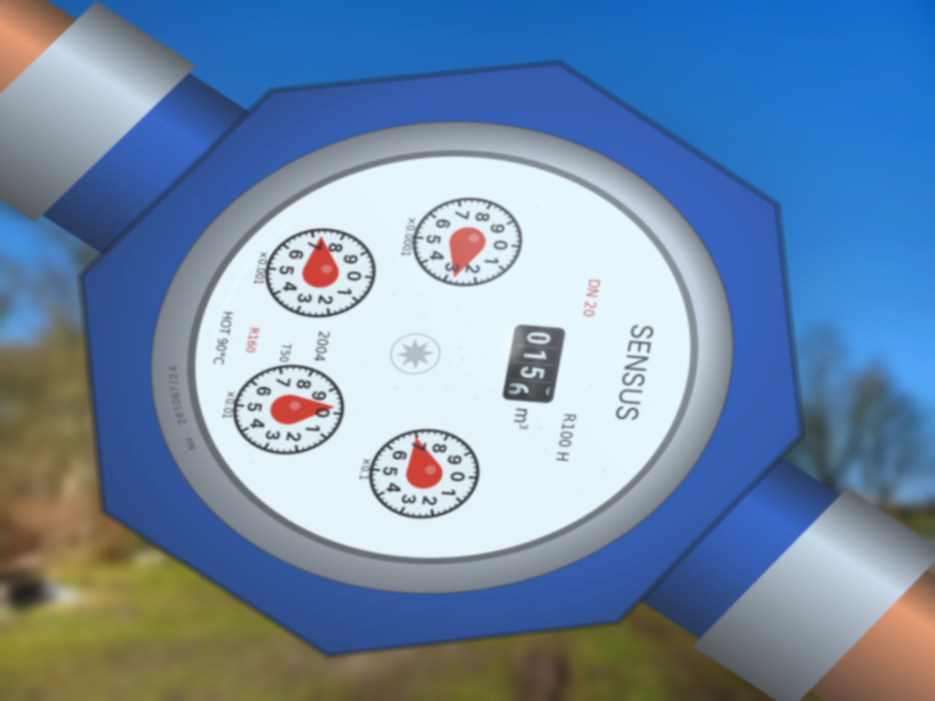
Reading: 155.6972,m³
